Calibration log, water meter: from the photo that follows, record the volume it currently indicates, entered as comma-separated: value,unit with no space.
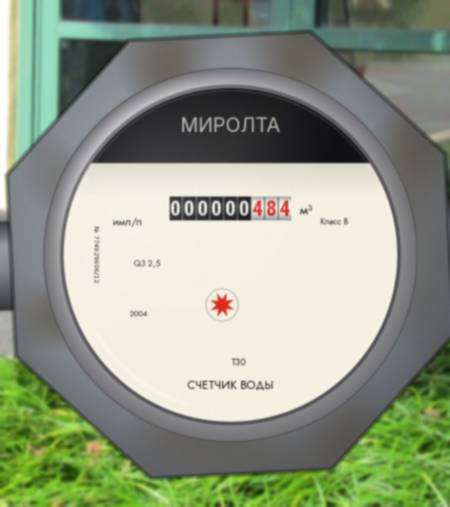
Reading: 0.484,m³
